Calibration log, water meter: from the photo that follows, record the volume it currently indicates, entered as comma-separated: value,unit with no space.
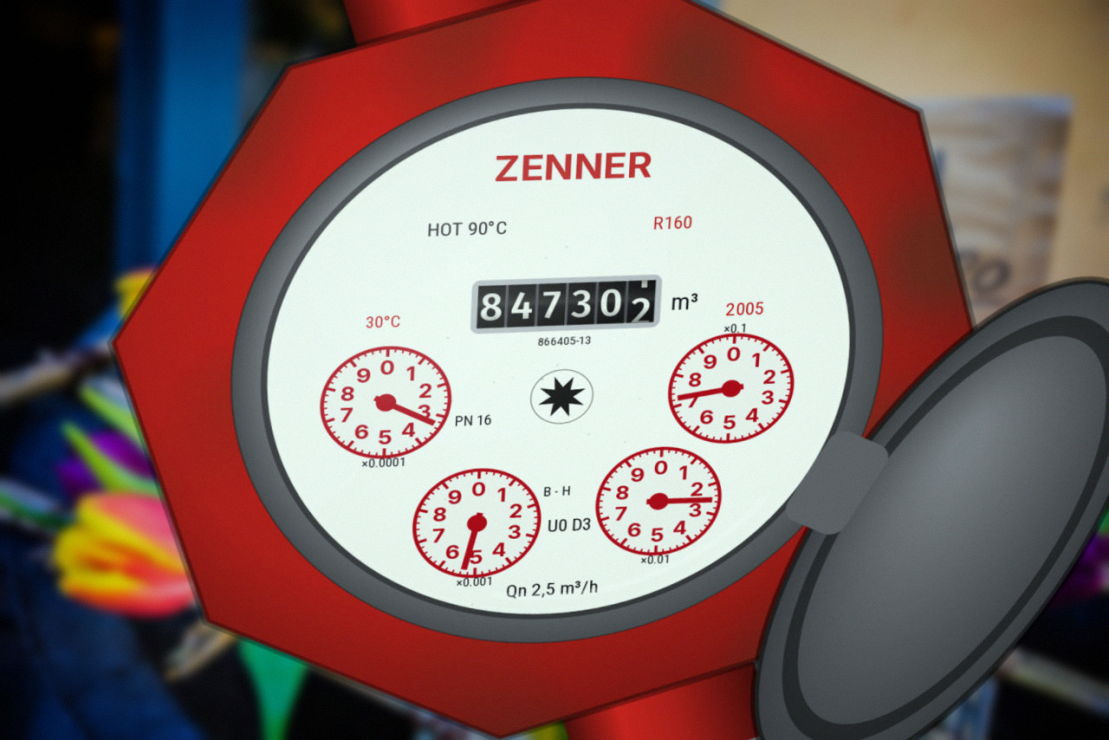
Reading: 847301.7253,m³
